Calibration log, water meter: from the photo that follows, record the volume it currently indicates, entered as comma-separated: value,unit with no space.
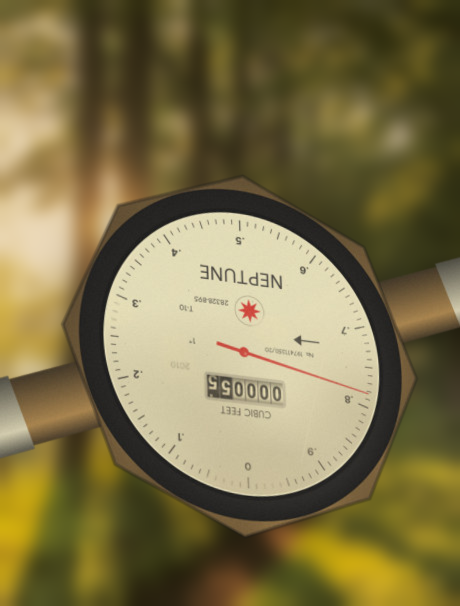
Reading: 54.78,ft³
